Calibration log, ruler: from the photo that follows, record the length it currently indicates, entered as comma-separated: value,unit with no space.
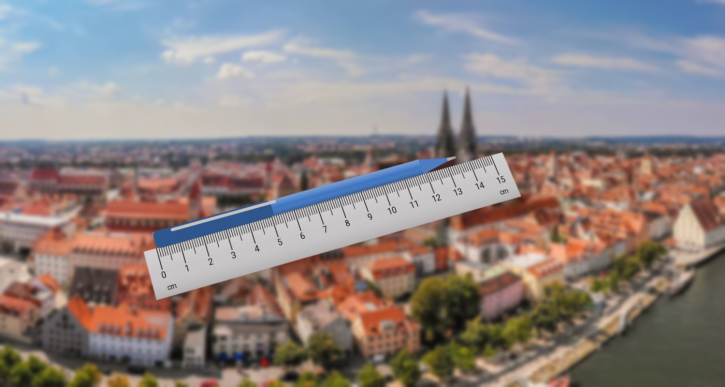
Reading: 13.5,cm
